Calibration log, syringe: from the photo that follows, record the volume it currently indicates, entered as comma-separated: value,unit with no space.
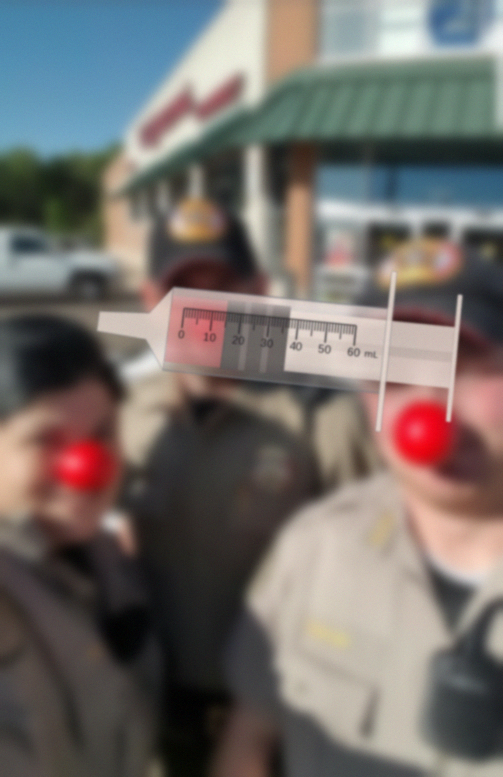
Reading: 15,mL
